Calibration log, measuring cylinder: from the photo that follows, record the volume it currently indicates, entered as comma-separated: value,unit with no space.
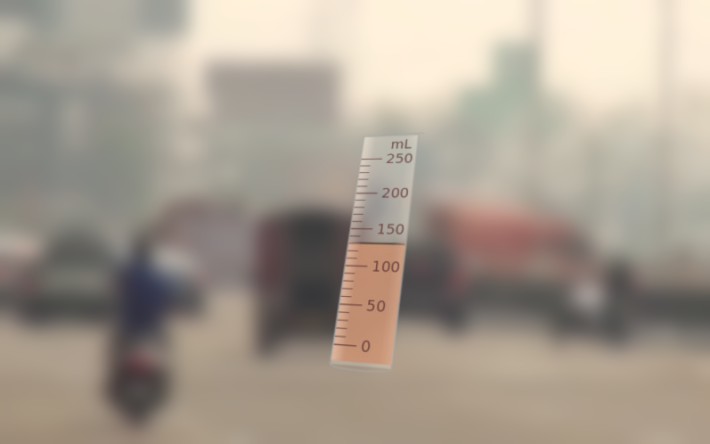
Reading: 130,mL
